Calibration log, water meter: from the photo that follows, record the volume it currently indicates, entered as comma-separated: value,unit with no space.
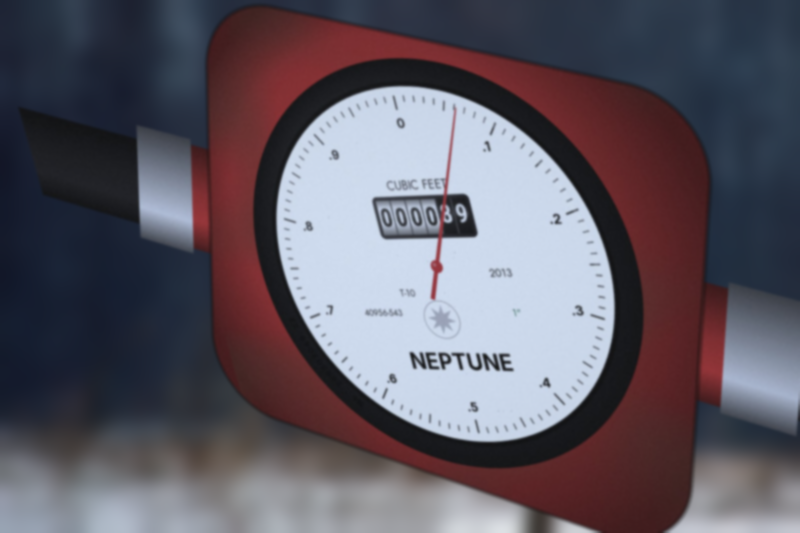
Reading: 89.06,ft³
